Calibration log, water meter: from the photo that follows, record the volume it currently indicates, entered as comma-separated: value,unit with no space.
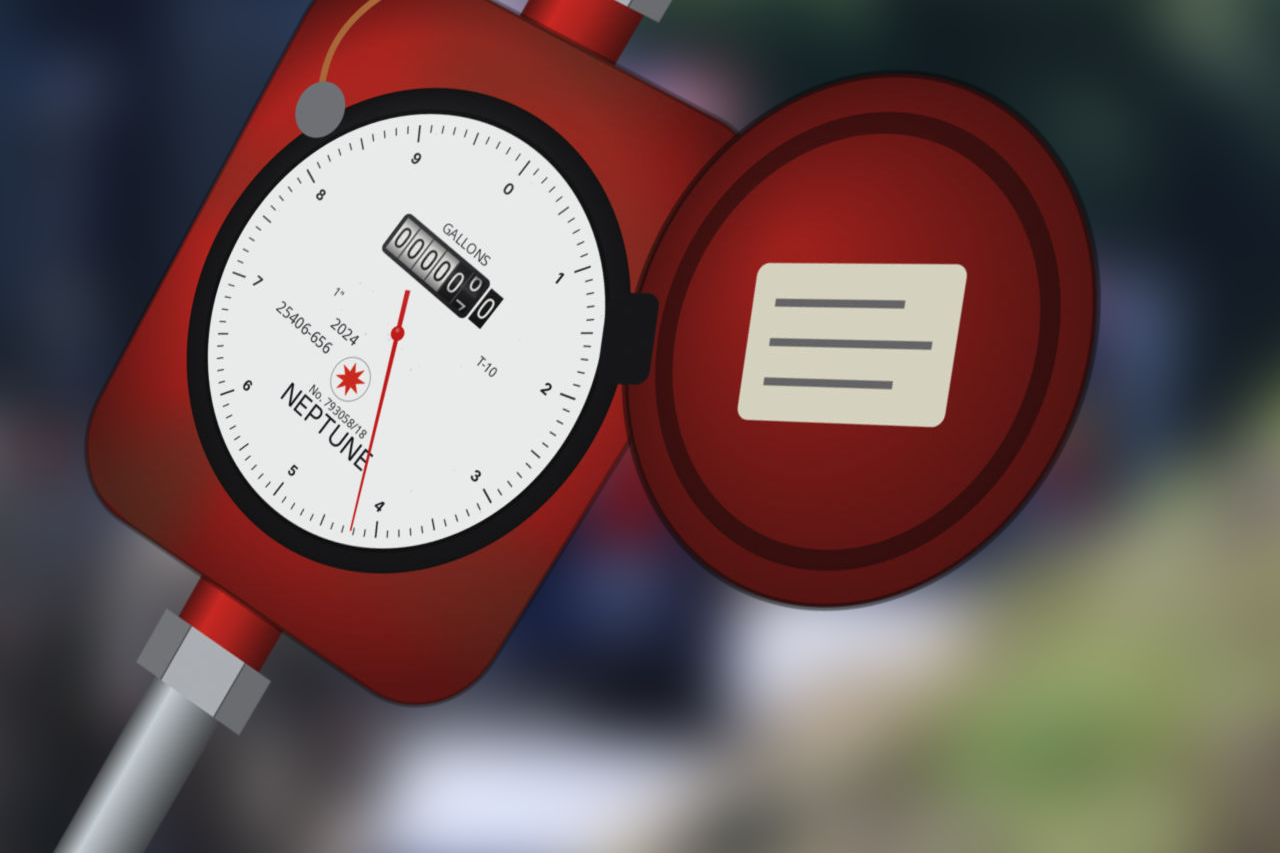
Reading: 64.2,gal
